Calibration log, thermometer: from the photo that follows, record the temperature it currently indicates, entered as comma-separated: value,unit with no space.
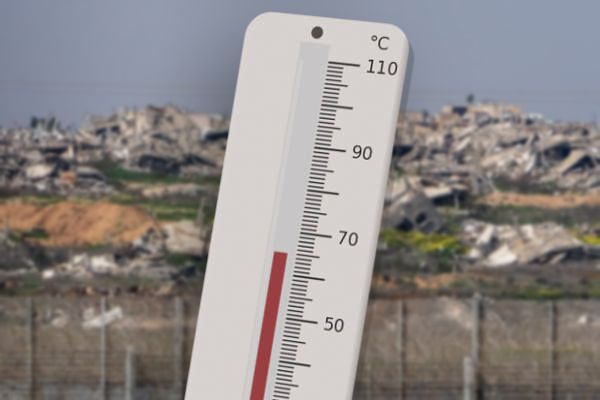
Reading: 65,°C
